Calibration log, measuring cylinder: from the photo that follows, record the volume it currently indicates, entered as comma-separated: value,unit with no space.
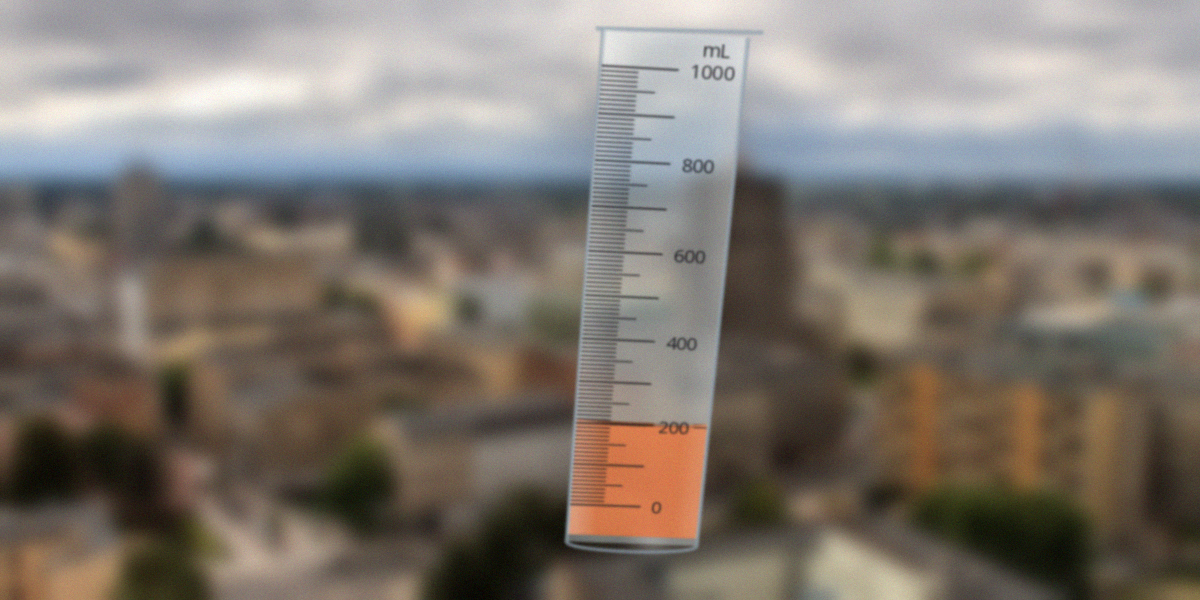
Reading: 200,mL
